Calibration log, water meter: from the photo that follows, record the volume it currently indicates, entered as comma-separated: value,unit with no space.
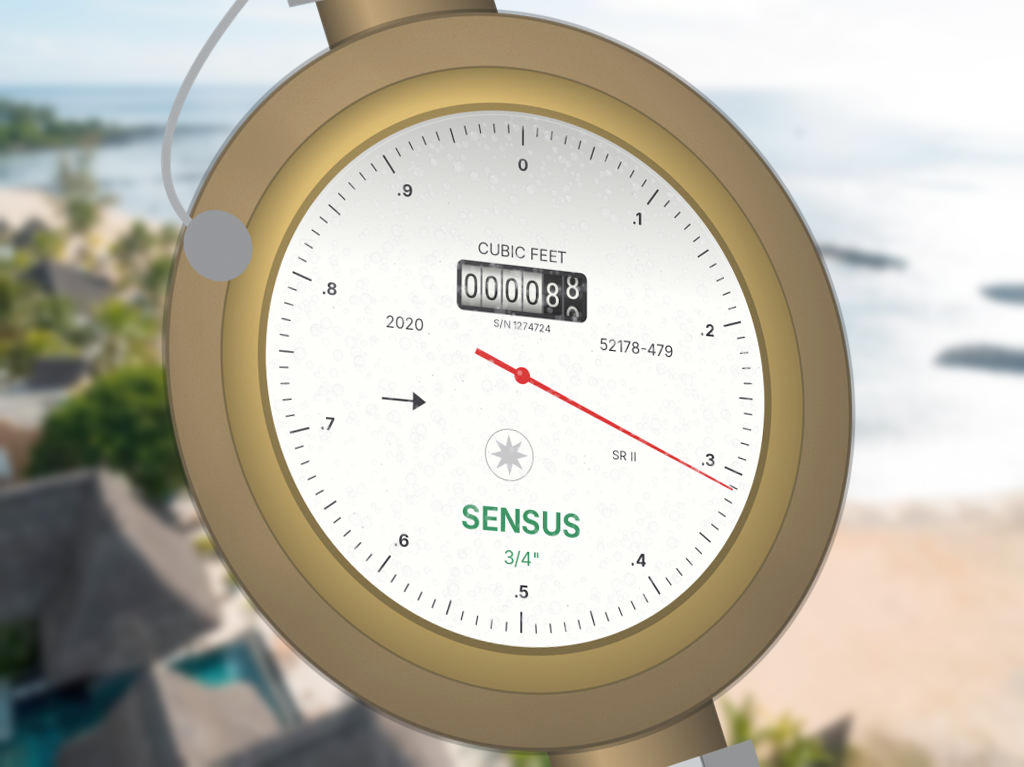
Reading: 88.31,ft³
